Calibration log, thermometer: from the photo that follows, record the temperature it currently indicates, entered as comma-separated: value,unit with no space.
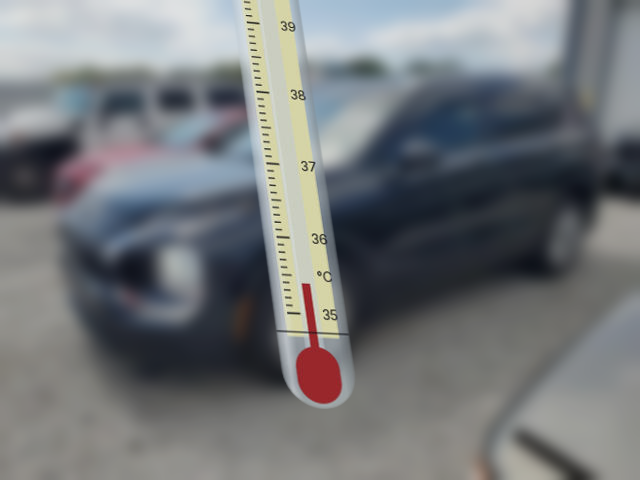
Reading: 35.4,°C
